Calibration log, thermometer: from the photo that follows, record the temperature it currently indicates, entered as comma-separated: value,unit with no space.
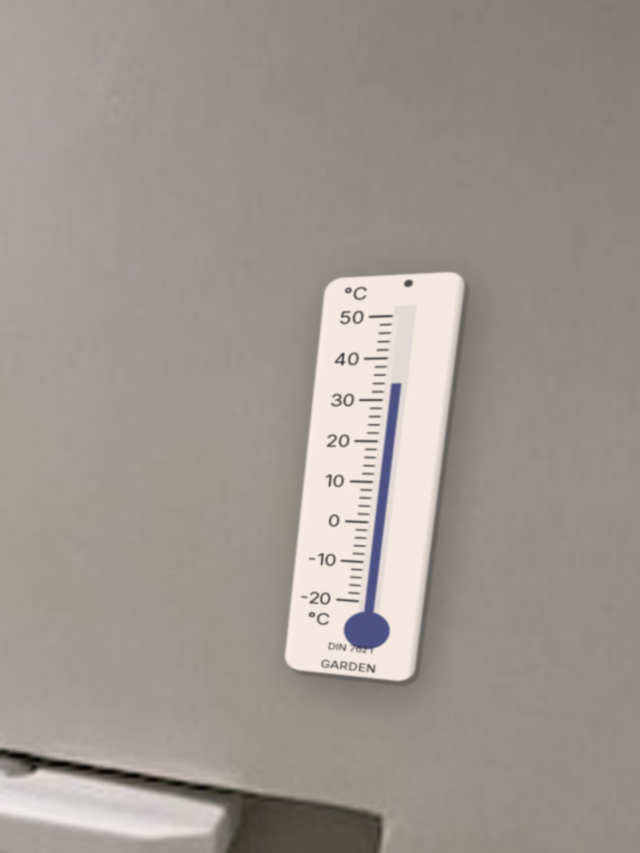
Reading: 34,°C
